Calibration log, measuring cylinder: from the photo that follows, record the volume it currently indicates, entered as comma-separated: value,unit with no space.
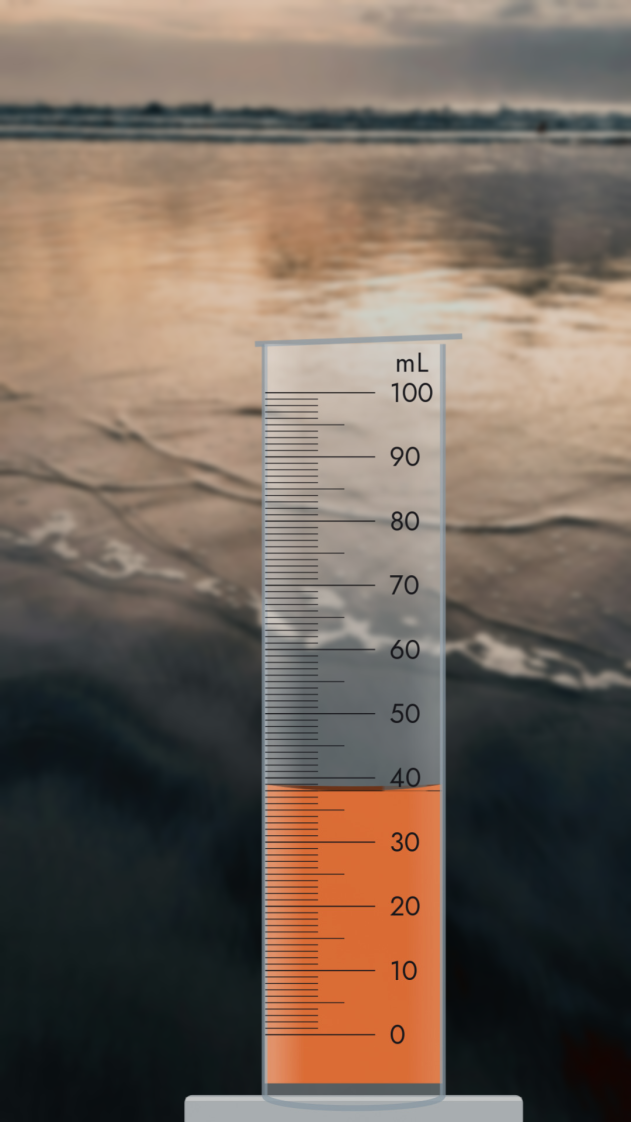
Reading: 38,mL
